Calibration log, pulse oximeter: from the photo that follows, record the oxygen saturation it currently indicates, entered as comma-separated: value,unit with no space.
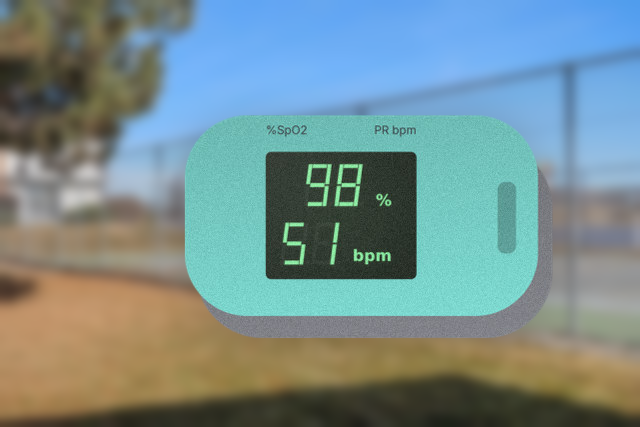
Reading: 98,%
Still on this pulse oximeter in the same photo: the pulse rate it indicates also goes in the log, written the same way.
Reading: 51,bpm
